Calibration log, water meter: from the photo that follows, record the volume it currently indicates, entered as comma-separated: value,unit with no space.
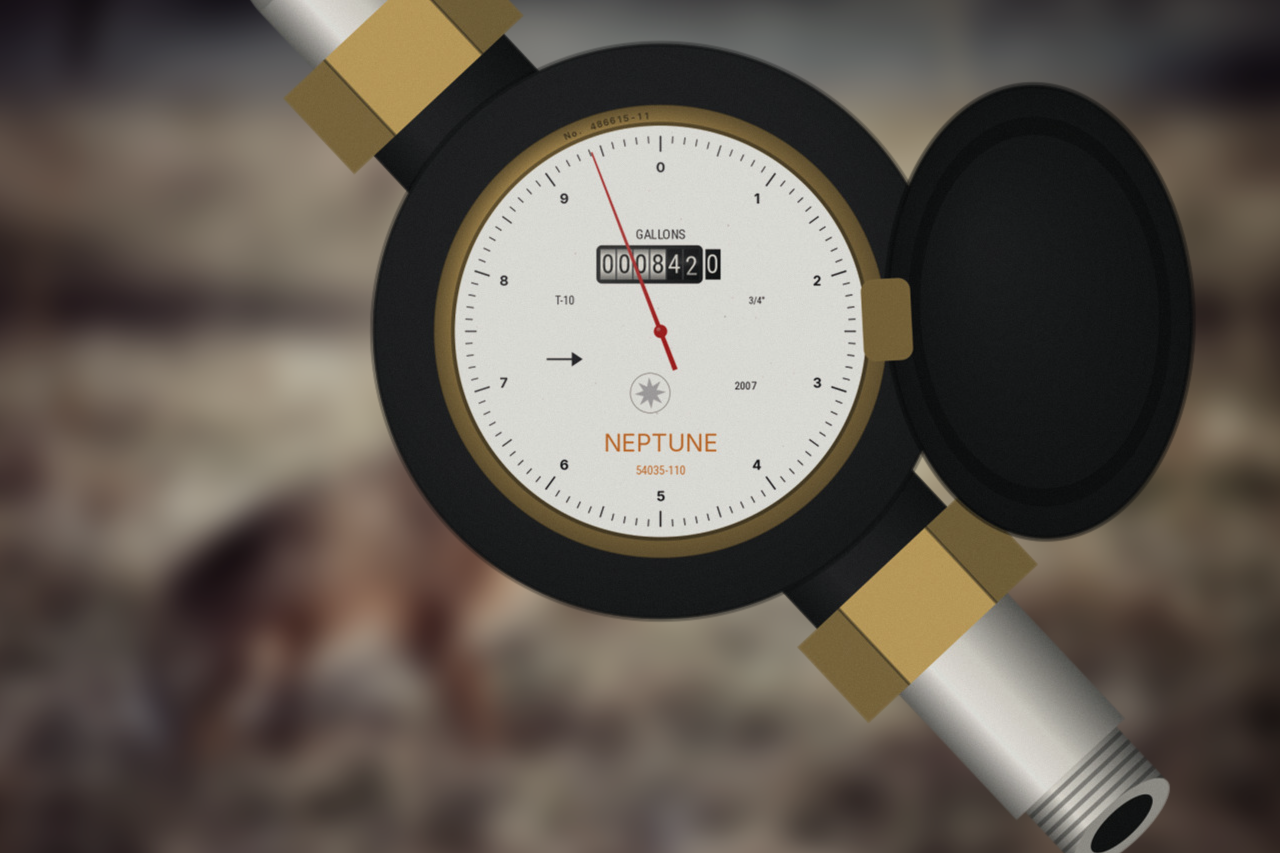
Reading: 8419.4,gal
